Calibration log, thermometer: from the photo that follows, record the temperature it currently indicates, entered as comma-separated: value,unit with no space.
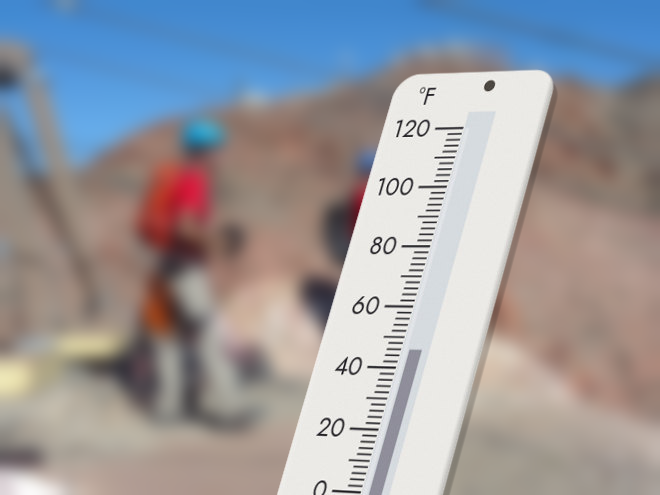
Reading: 46,°F
